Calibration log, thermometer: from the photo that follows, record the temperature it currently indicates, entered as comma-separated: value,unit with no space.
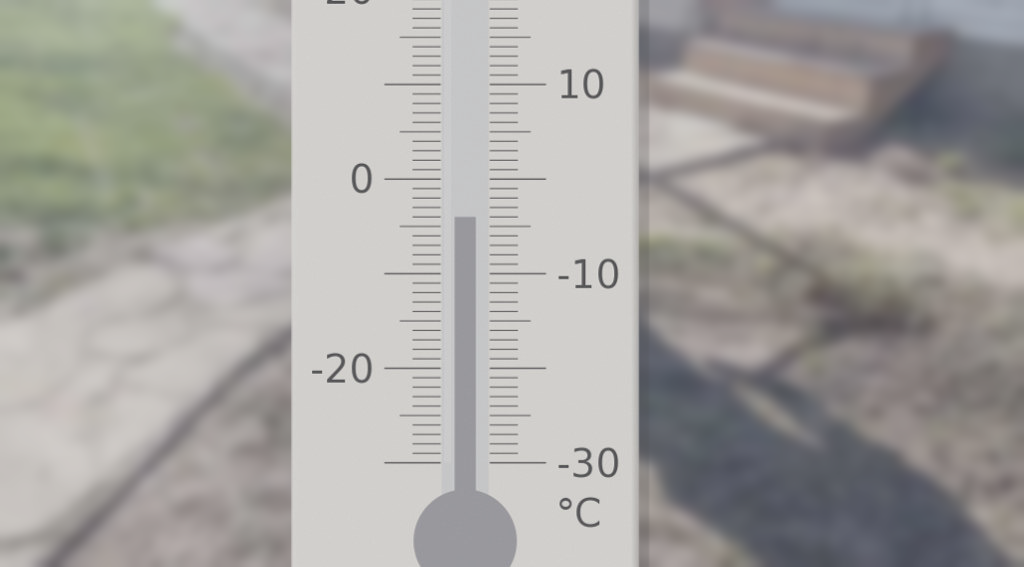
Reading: -4,°C
